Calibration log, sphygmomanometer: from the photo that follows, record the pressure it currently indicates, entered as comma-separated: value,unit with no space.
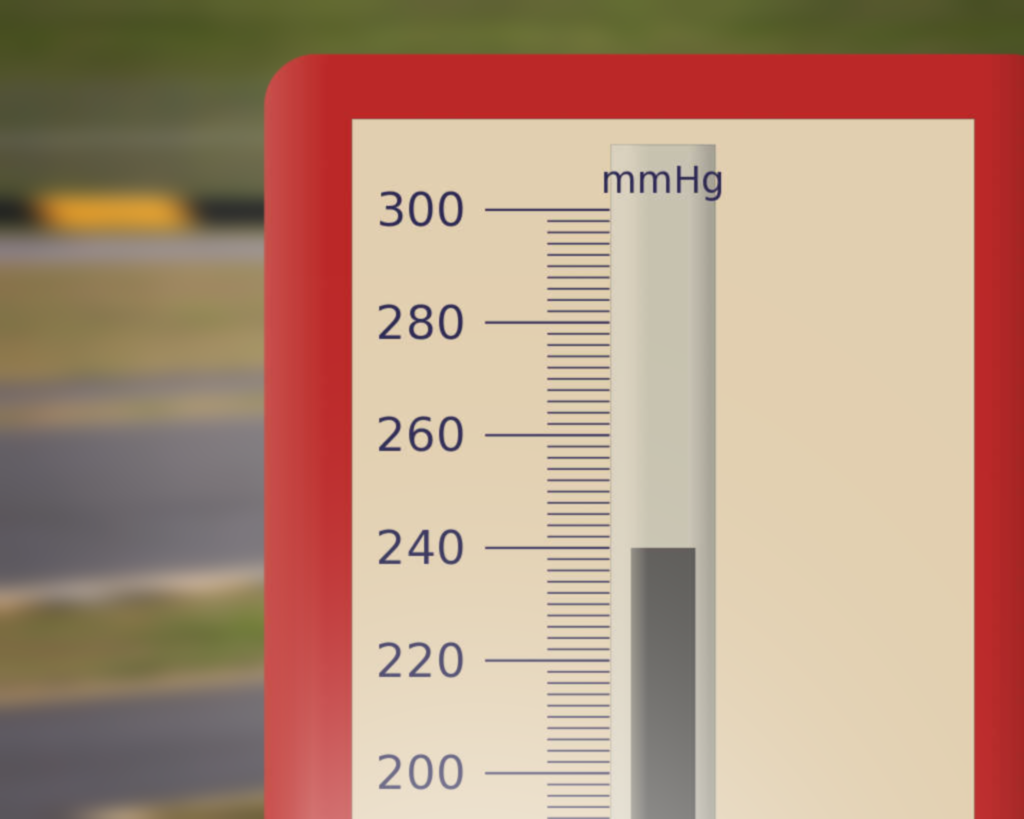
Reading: 240,mmHg
